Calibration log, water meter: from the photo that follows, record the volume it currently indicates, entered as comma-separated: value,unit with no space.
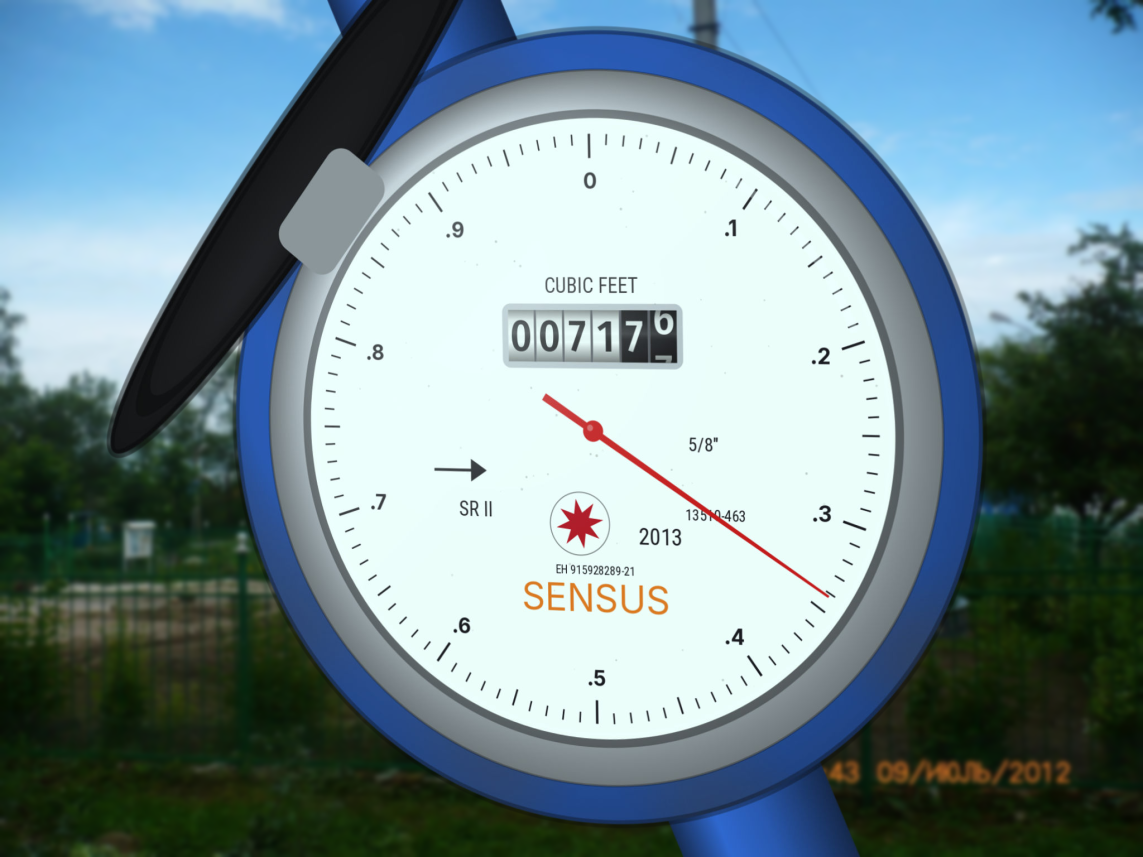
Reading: 7176.34,ft³
